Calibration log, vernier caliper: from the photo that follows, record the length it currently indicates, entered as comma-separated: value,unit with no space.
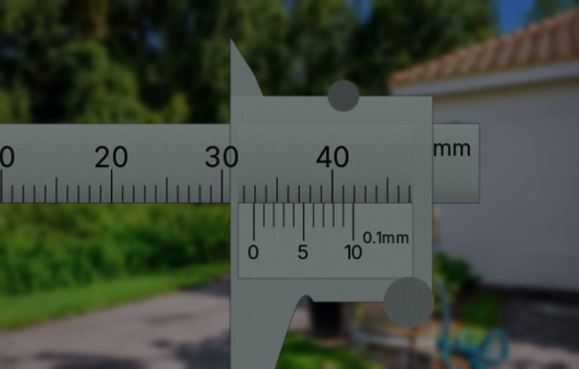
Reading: 32.9,mm
